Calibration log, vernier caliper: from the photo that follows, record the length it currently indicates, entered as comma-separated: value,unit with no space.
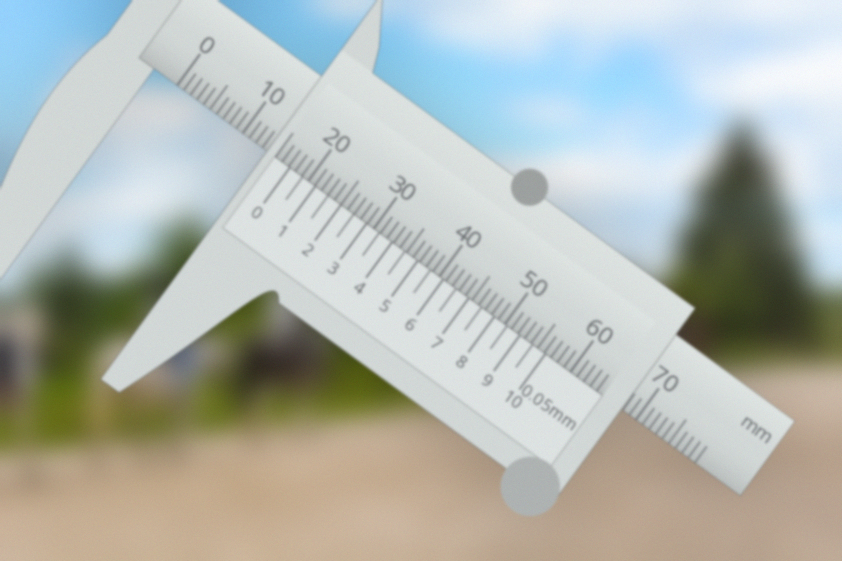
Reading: 17.2,mm
